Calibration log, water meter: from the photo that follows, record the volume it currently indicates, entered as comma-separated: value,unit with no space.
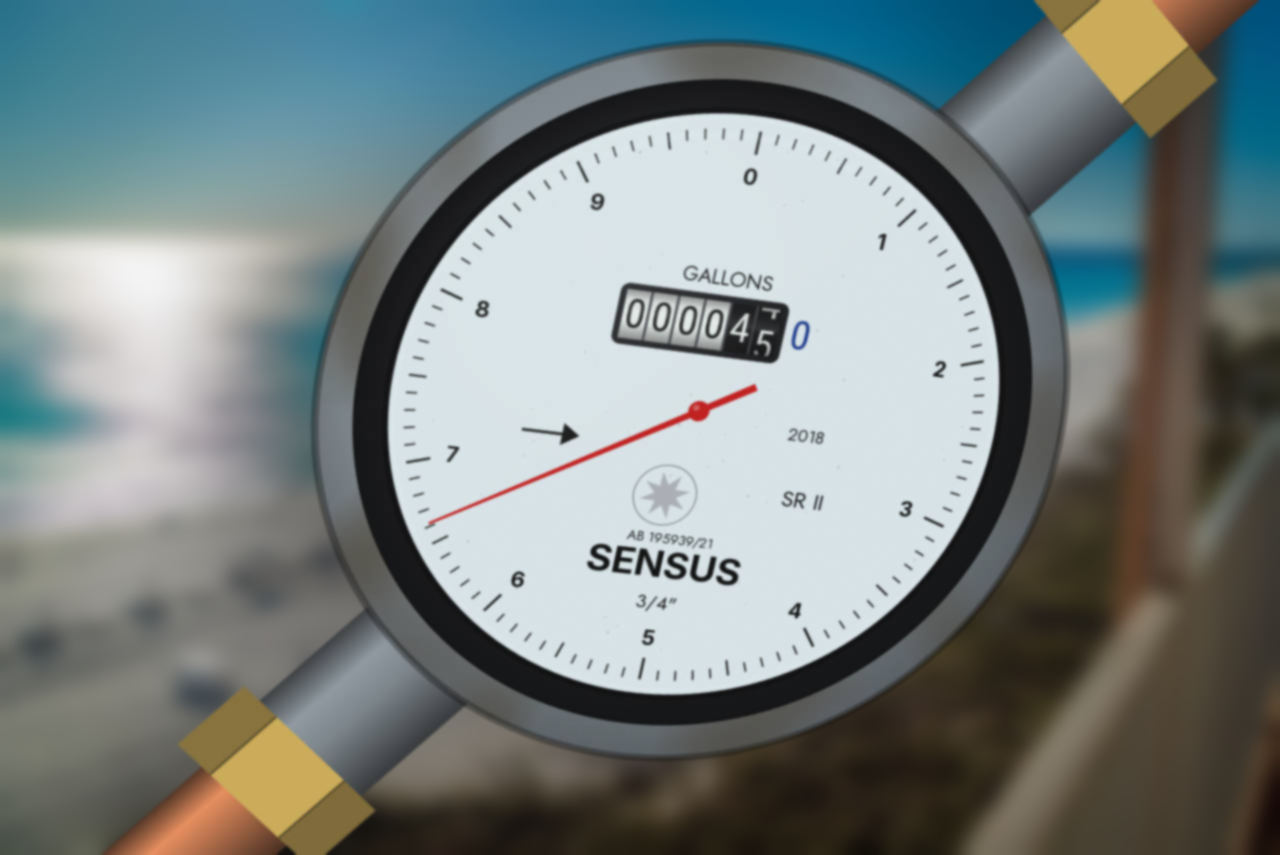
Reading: 446.6,gal
